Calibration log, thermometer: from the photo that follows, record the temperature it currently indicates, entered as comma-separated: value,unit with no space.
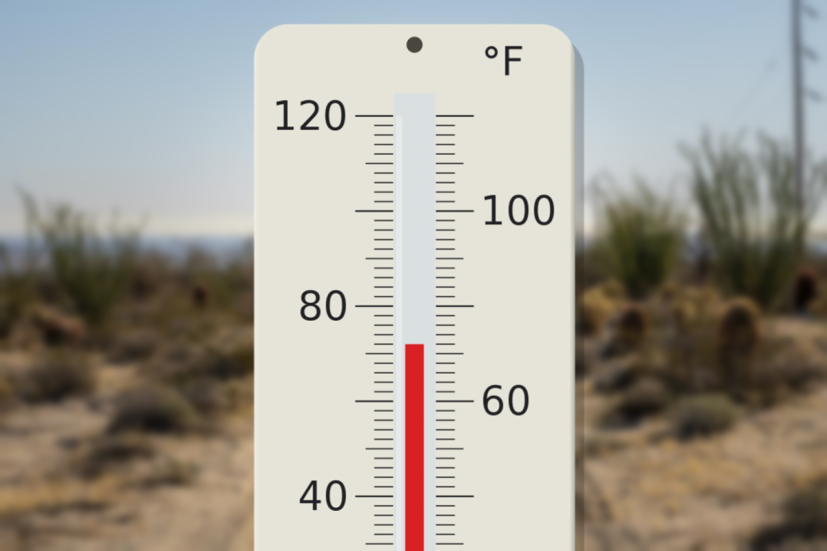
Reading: 72,°F
